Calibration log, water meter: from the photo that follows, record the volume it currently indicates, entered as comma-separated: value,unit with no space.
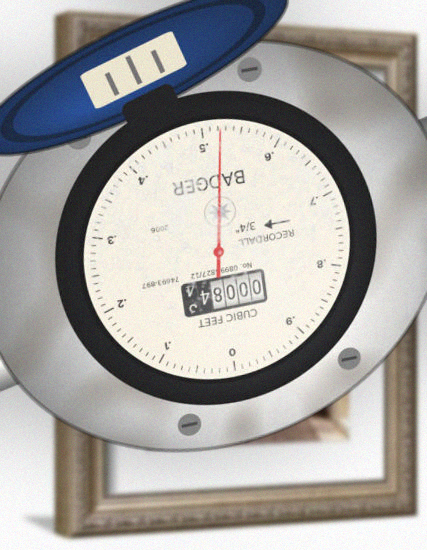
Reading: 843.52,ft³
